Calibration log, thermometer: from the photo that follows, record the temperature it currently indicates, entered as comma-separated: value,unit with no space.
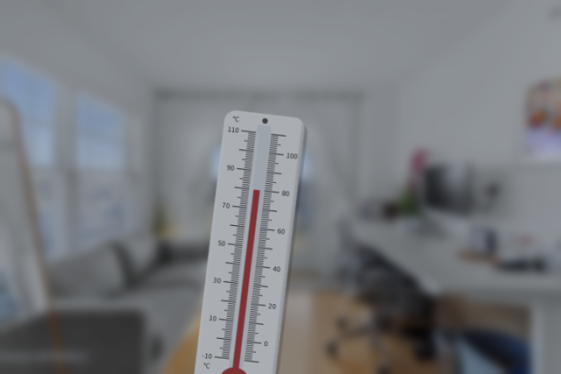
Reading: 80,°C
